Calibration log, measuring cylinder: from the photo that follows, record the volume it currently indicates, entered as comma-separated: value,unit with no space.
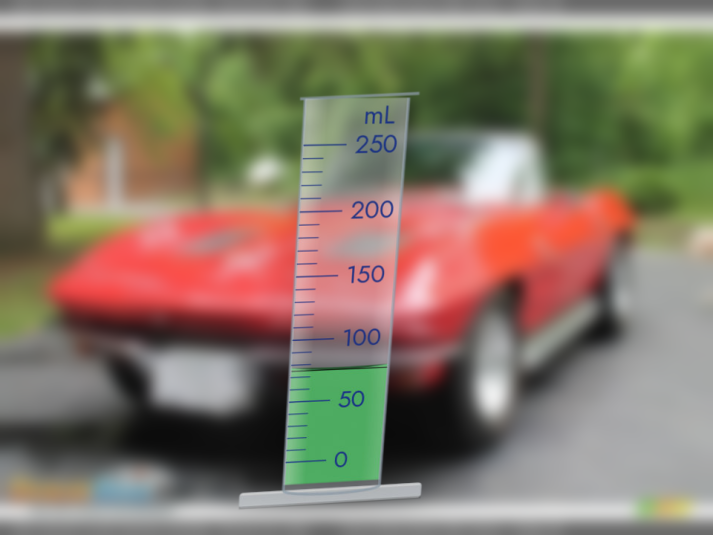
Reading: 75,mL
